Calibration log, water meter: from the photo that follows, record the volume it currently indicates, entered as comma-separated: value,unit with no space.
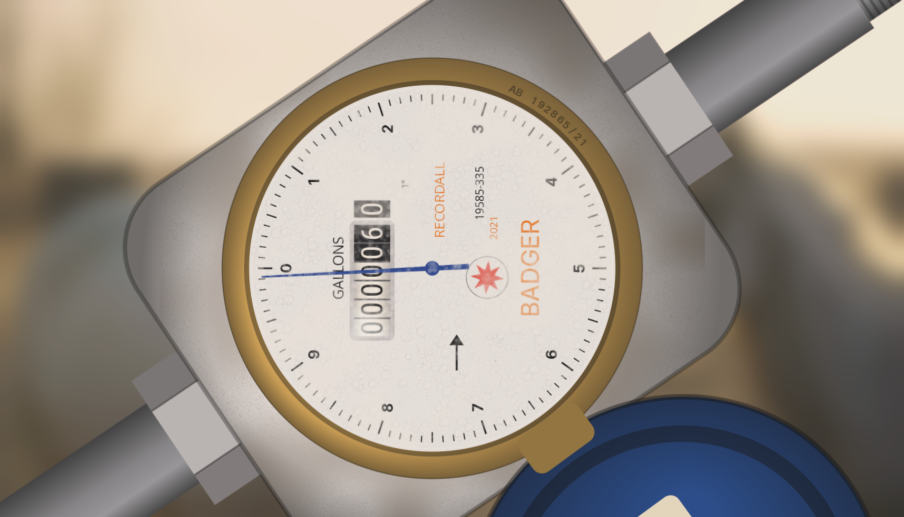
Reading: 59.9,gal
